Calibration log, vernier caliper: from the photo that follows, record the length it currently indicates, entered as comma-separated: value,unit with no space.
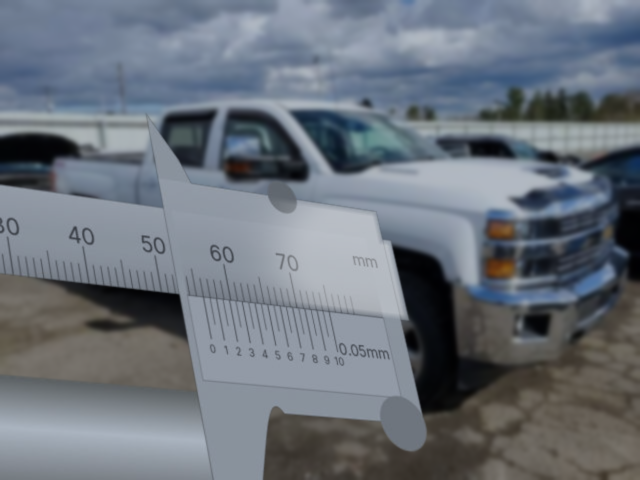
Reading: 56.0,mm
